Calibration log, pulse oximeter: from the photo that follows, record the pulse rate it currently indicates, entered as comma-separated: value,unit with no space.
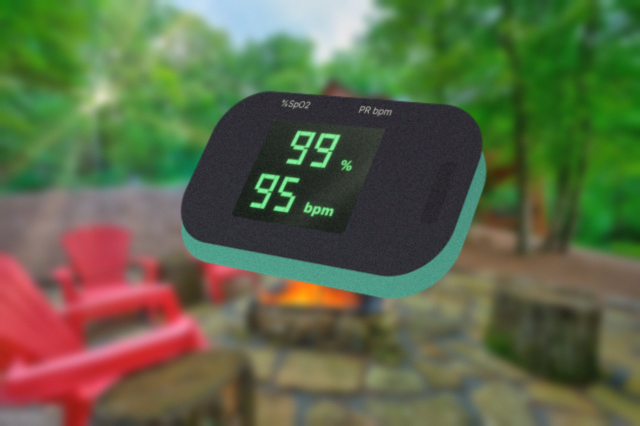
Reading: 95,bpm
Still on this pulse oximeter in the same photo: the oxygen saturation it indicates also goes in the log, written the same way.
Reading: 99,%
